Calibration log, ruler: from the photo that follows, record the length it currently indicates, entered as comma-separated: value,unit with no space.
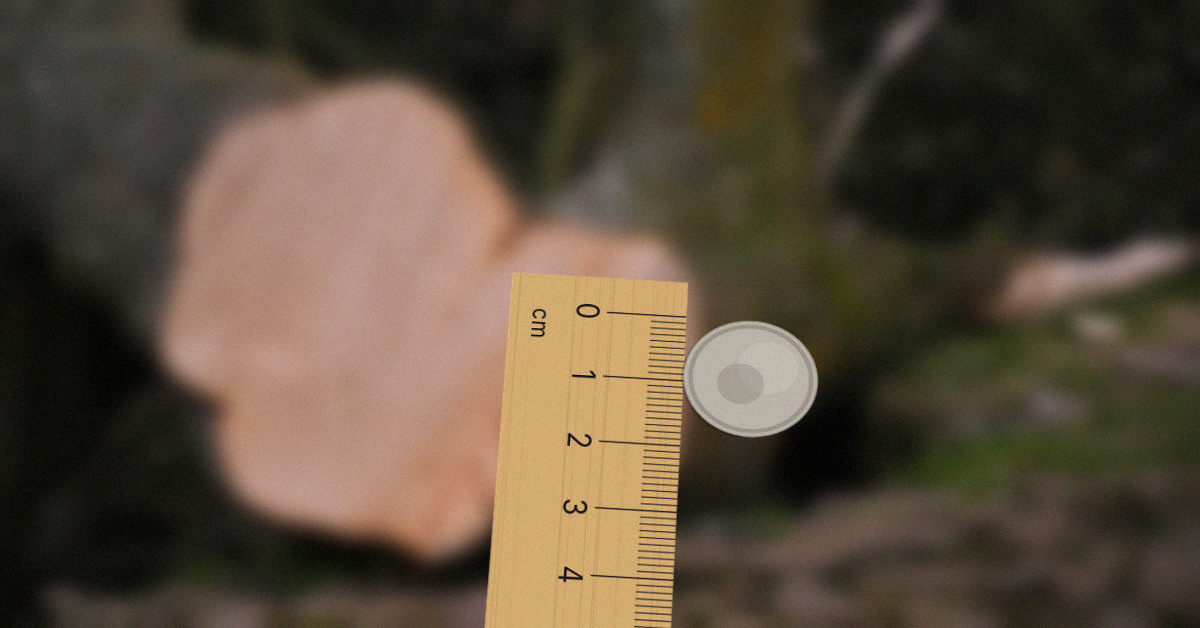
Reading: 1.8,cm
